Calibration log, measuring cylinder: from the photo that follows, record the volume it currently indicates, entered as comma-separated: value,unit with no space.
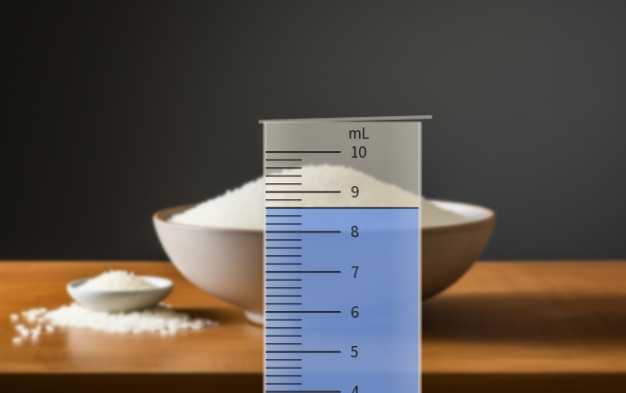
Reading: 8.6,mL
